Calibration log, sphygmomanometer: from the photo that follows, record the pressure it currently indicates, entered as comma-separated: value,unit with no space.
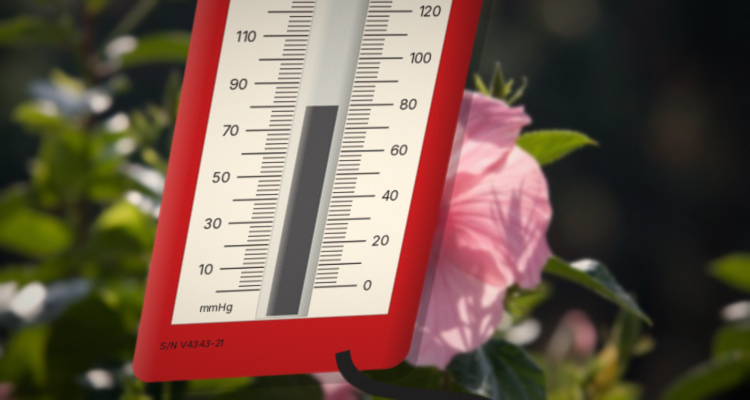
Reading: 80,mmHg
